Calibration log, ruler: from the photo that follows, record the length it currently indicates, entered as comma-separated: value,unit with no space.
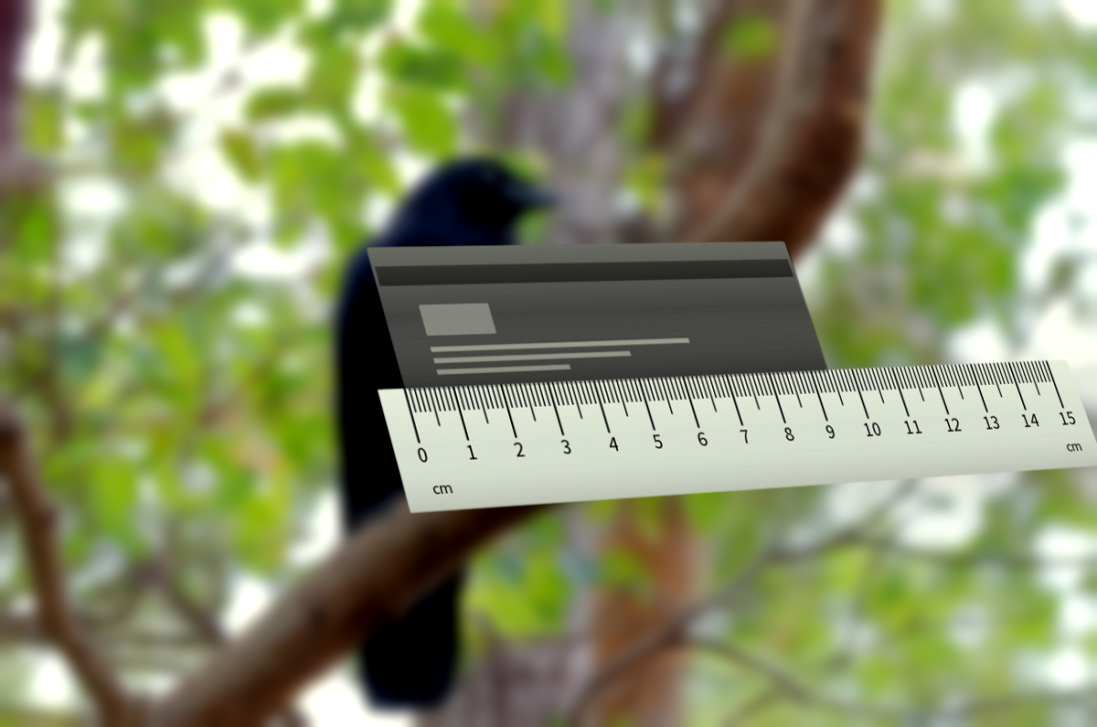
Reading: 9.4,cm
